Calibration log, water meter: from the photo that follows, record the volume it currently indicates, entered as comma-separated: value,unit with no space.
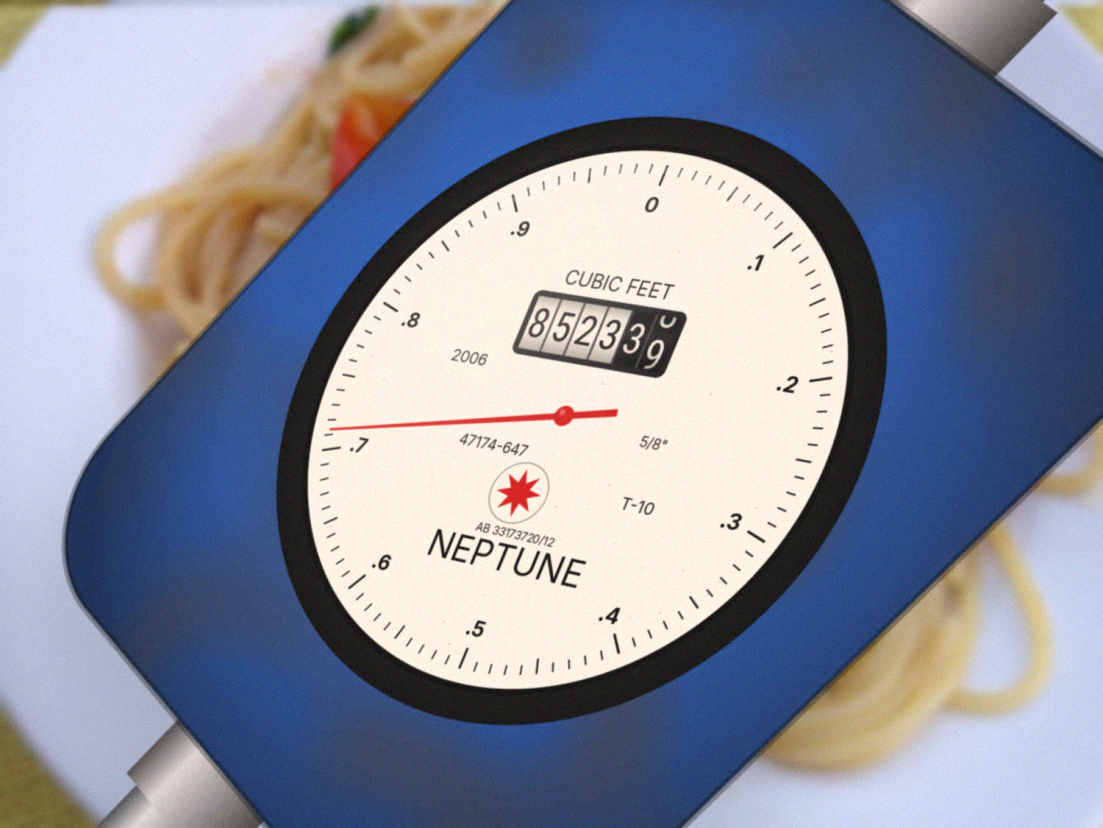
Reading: 852338.71,ft³
